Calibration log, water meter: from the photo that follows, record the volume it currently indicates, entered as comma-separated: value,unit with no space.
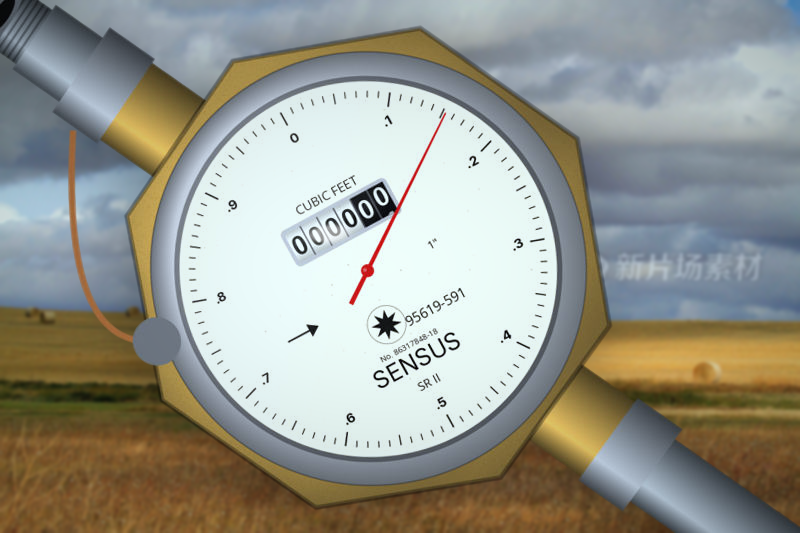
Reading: 0.15,ft³
